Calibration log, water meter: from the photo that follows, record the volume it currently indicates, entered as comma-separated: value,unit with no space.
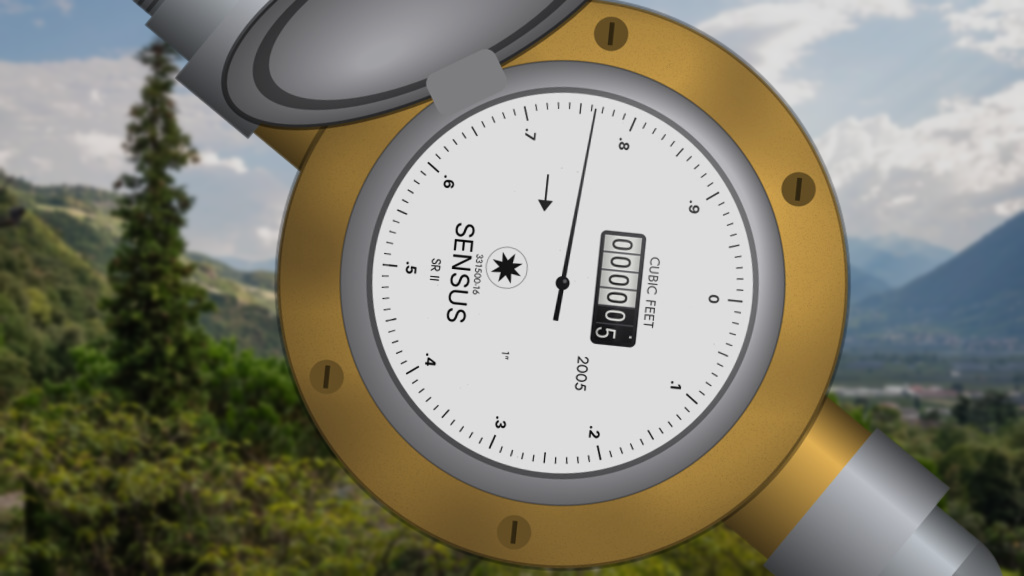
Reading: 4.76,ft³
